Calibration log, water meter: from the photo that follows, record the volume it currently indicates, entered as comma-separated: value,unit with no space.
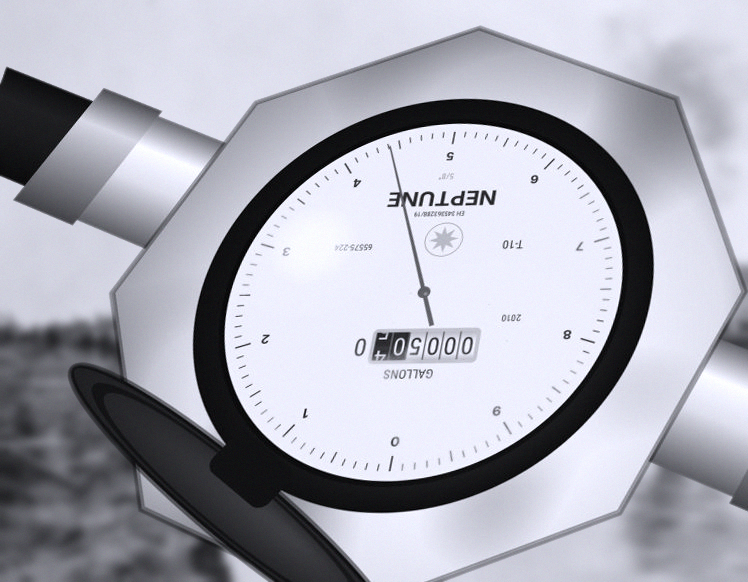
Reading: 5044.4,gal
